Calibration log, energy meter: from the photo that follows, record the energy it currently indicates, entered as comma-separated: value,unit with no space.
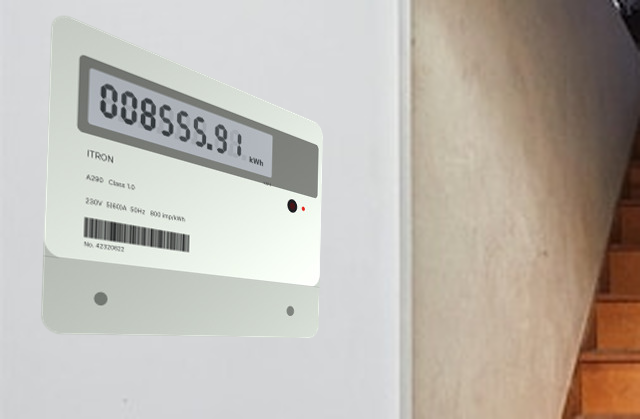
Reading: 8555.91,kWh
